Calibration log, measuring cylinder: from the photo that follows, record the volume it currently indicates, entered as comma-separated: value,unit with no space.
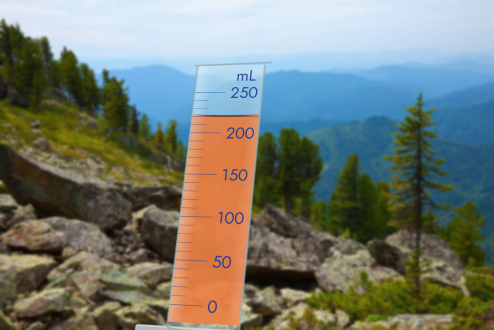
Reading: 220,mL
